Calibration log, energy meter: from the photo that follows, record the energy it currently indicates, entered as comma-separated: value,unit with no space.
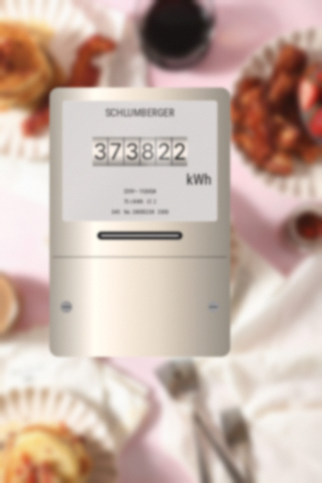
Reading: 373822,kWh
